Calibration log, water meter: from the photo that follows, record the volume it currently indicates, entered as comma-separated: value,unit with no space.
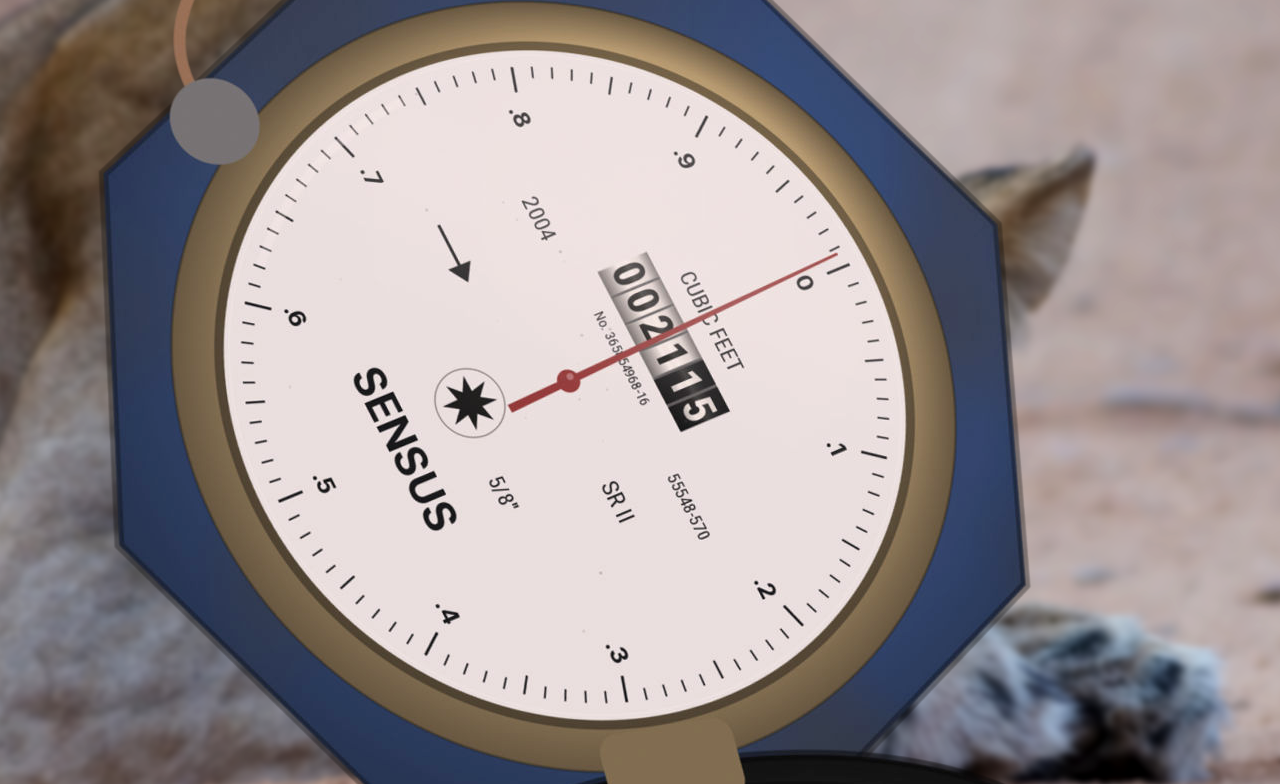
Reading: 2114.99,ft³
